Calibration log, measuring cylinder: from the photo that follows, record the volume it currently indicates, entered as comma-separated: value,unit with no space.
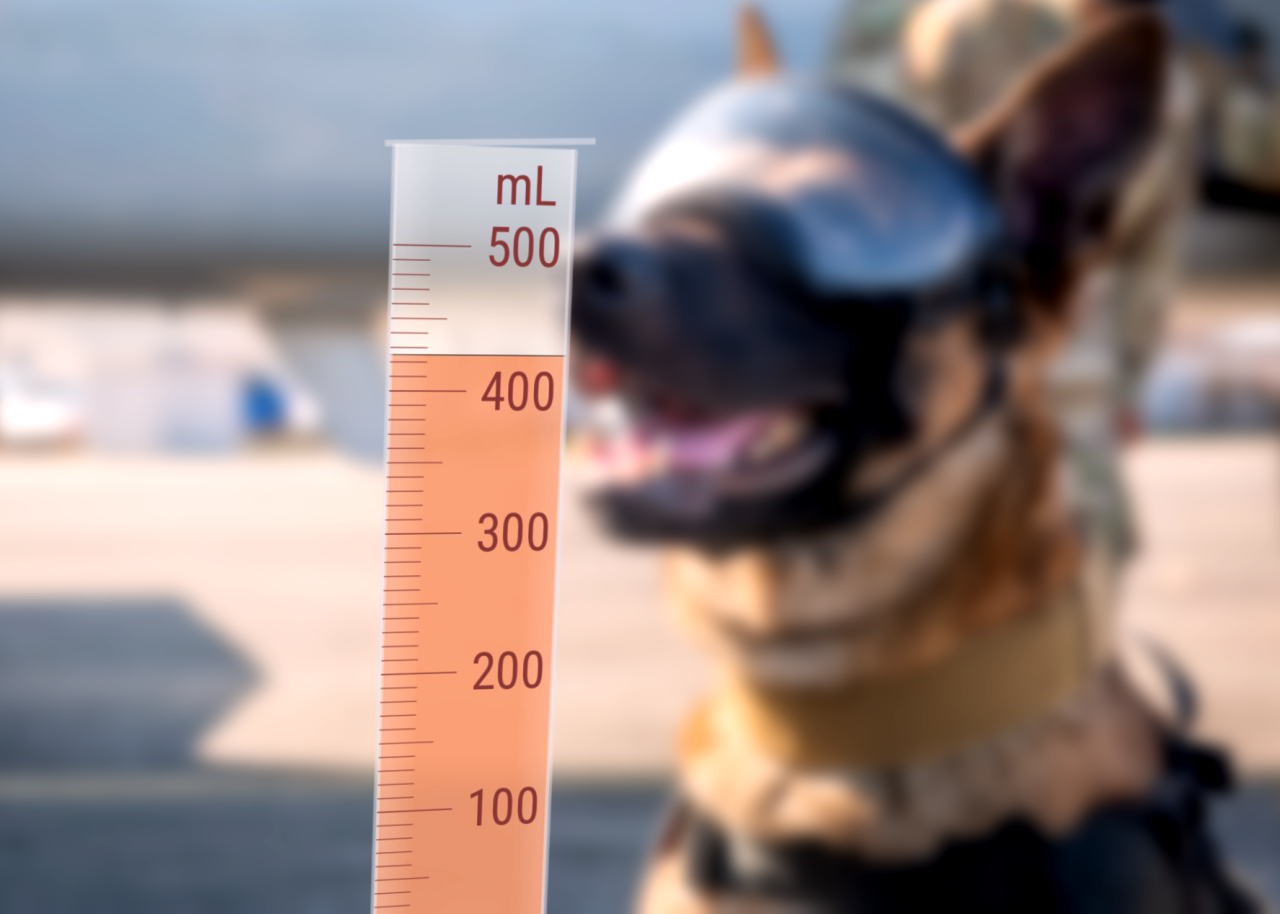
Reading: 425,mL
